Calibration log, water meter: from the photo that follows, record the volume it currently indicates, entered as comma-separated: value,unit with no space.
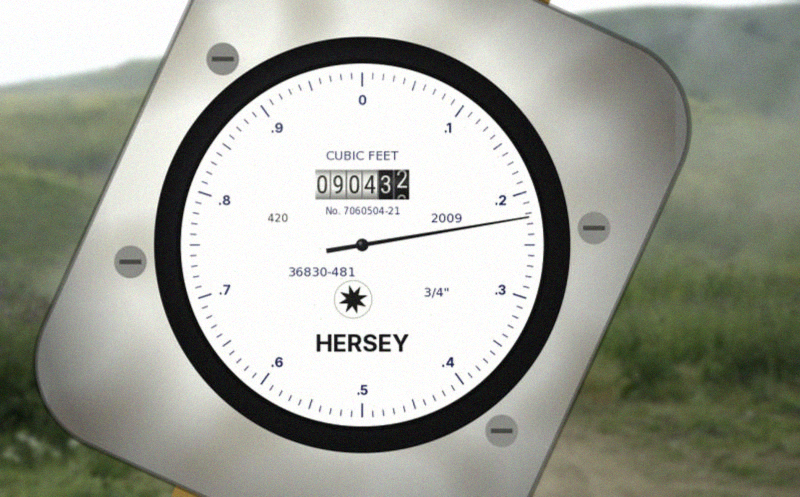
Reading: 90432.22,ft³
